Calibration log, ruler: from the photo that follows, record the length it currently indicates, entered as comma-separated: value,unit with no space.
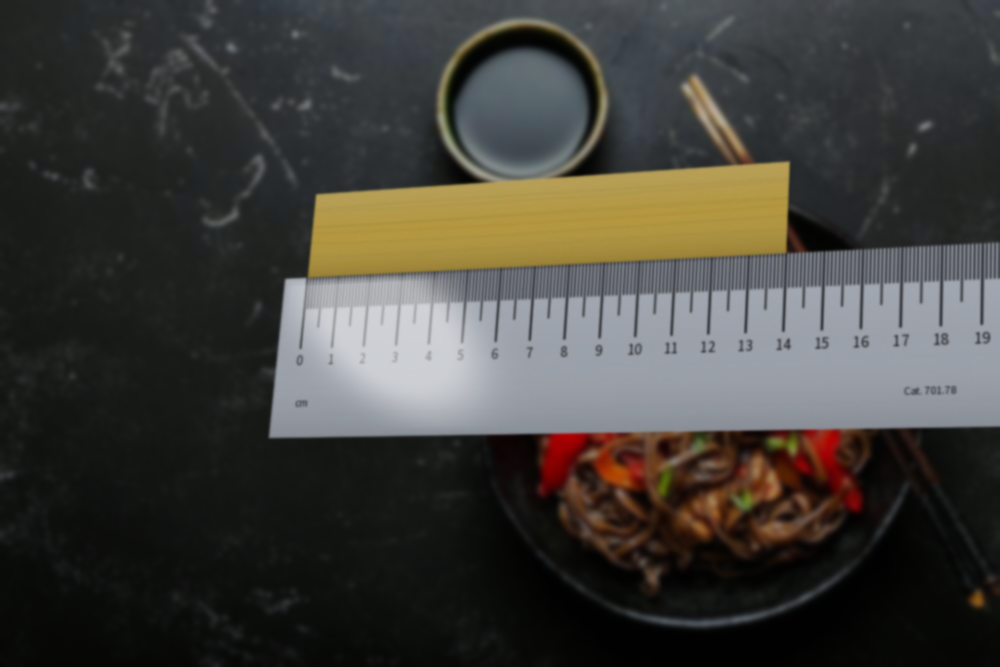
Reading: 14,cm
